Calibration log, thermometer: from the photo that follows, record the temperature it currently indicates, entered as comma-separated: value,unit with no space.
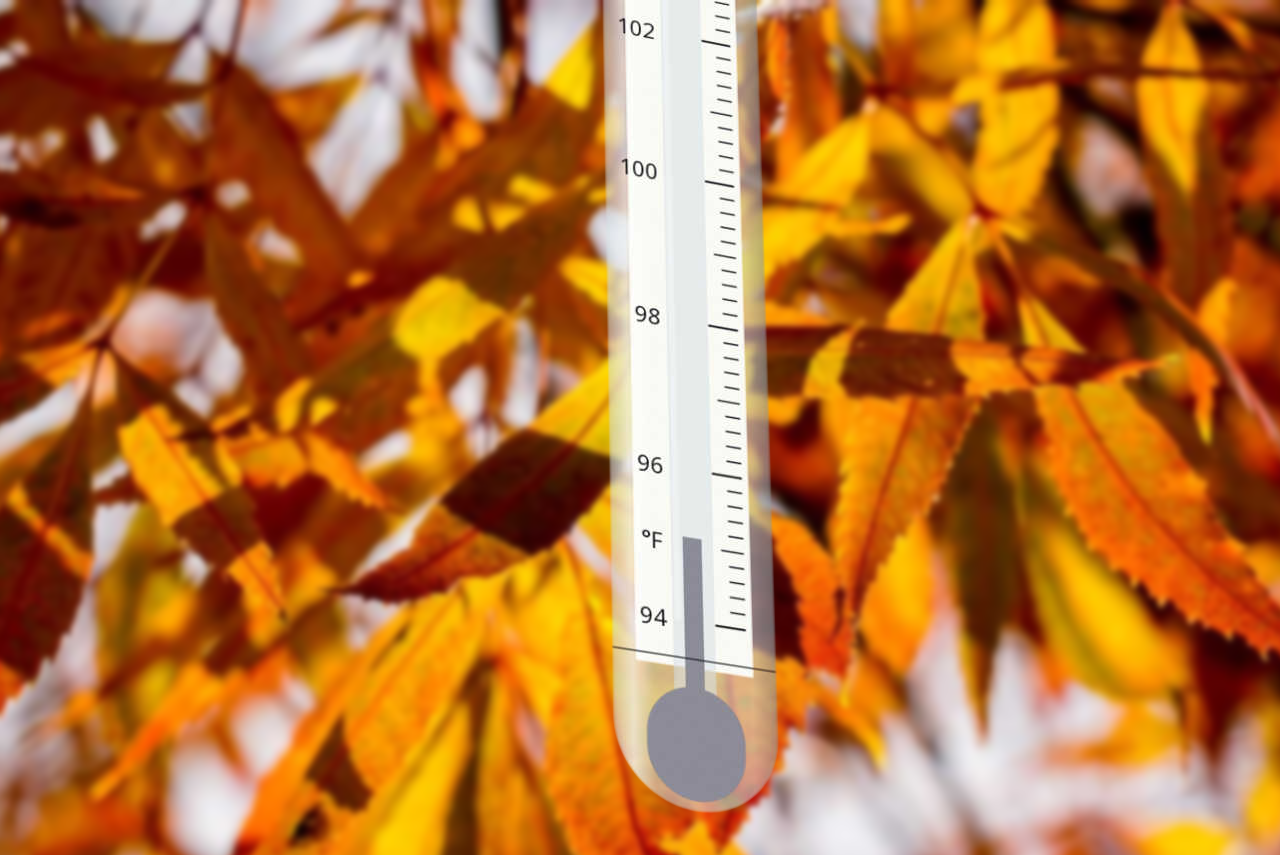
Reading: 95.1,°F
